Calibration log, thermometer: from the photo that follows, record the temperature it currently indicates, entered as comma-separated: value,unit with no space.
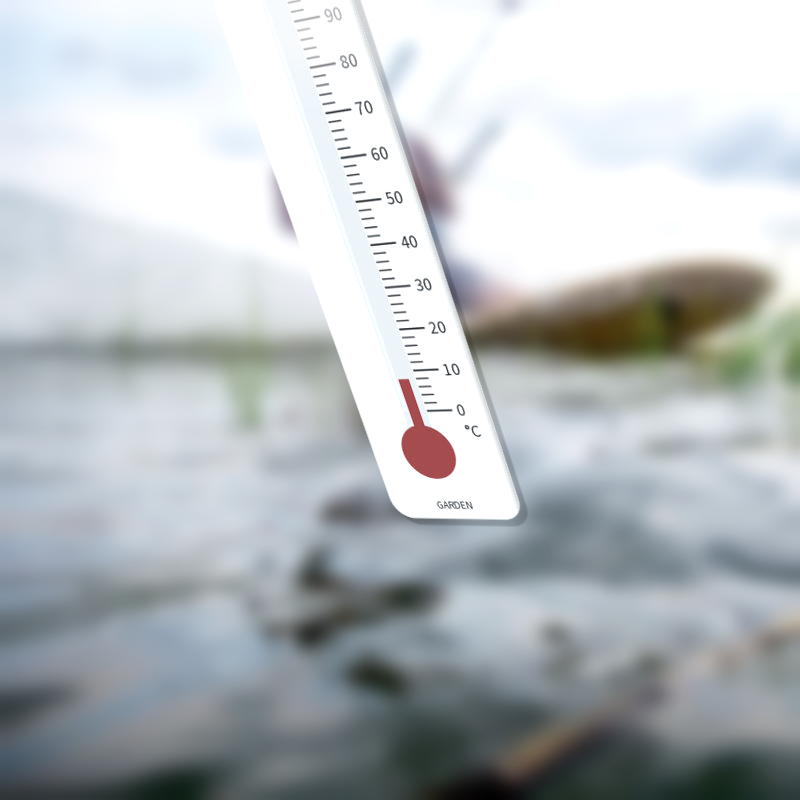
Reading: 8,°C
